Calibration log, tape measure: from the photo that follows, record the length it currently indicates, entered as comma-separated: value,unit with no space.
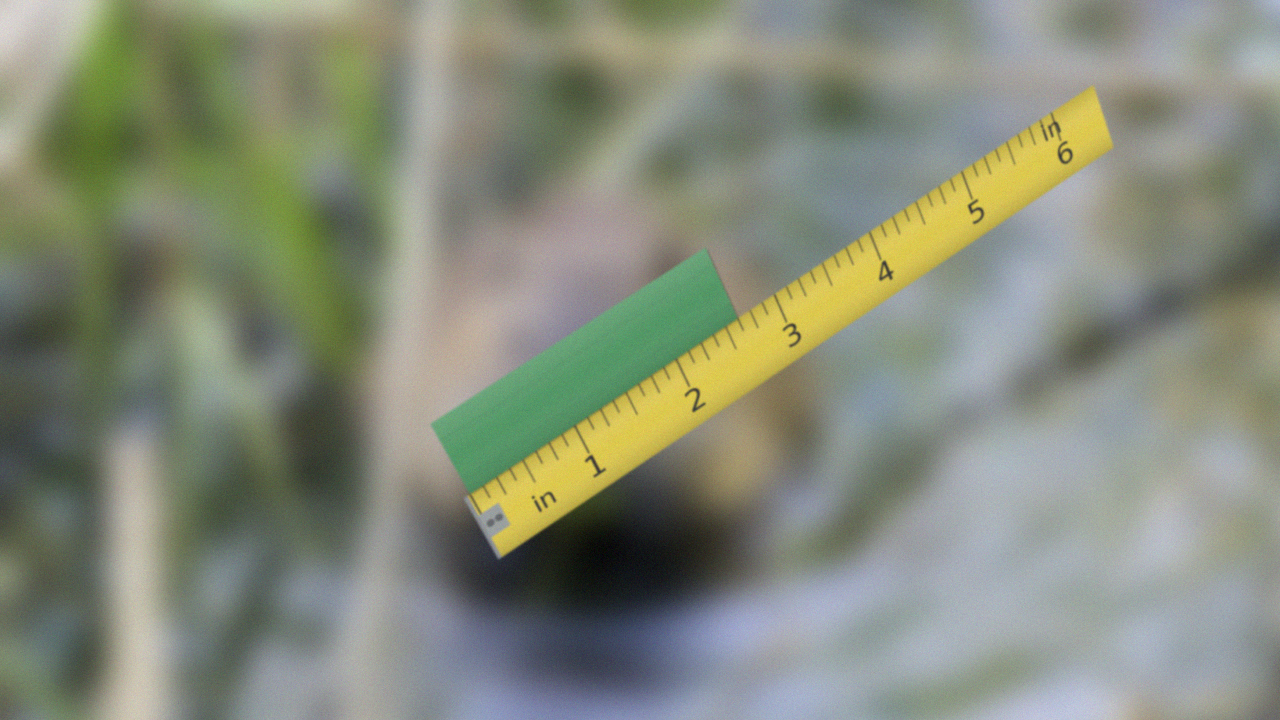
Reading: 2.625,in
